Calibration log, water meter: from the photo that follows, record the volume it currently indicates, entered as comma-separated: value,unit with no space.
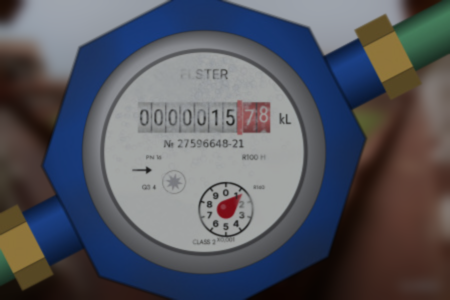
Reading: 15.781,kL
